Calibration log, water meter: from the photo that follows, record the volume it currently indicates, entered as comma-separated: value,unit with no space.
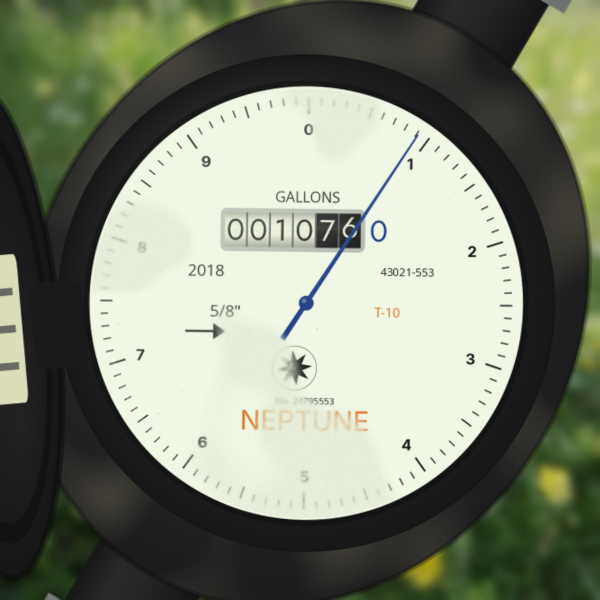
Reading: 10760.9,gal
